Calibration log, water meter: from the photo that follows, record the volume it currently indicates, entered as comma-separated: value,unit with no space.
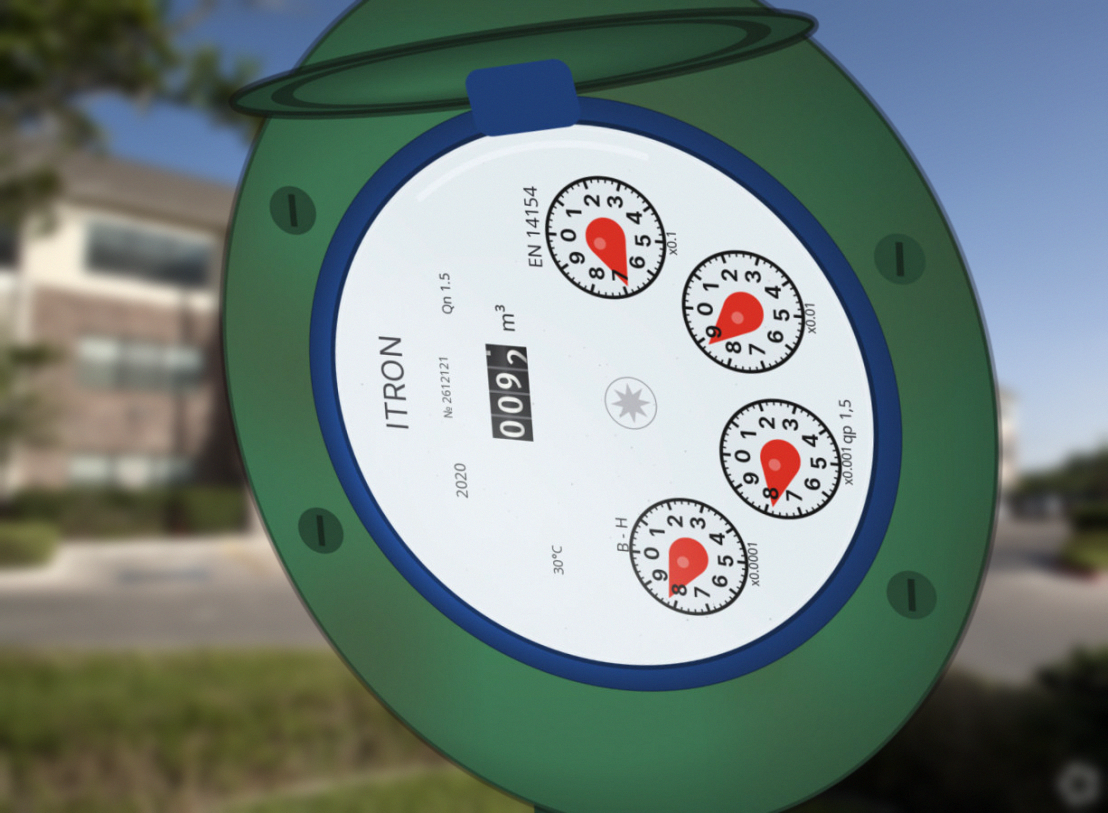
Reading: 91.6878,m³
